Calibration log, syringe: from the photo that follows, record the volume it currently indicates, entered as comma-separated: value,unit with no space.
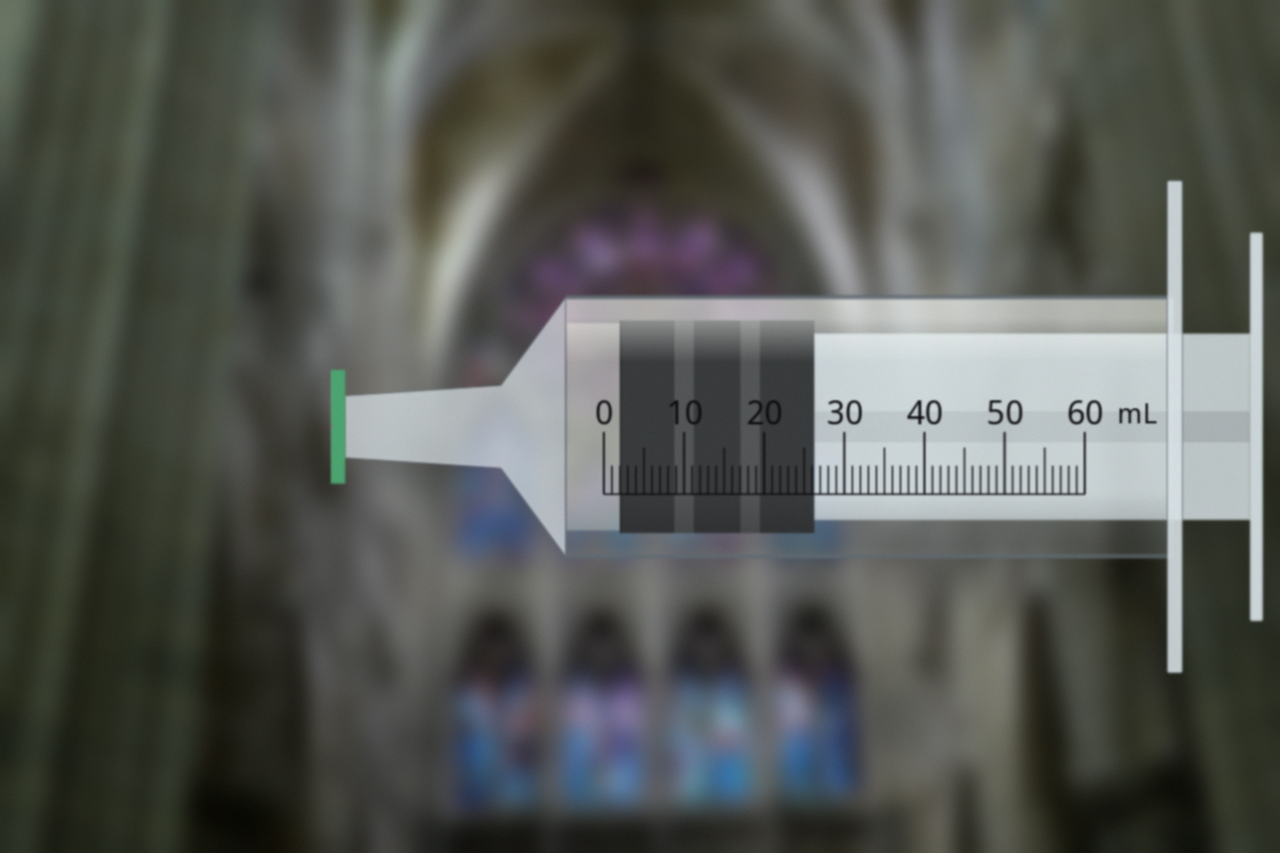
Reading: 2,mL
